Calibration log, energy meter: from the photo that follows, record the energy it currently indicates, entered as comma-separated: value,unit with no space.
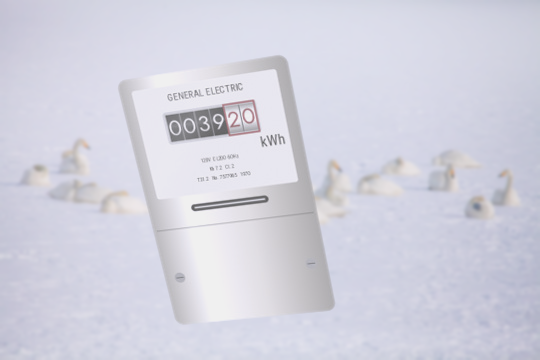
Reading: 39.20,kWh
